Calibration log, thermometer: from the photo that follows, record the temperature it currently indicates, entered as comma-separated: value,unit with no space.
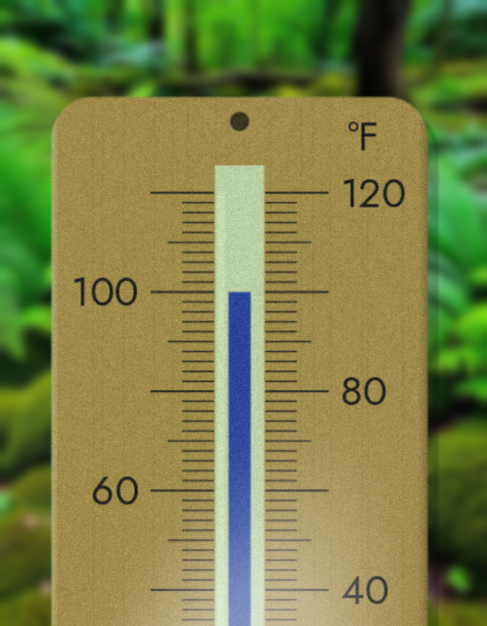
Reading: 100,°F
